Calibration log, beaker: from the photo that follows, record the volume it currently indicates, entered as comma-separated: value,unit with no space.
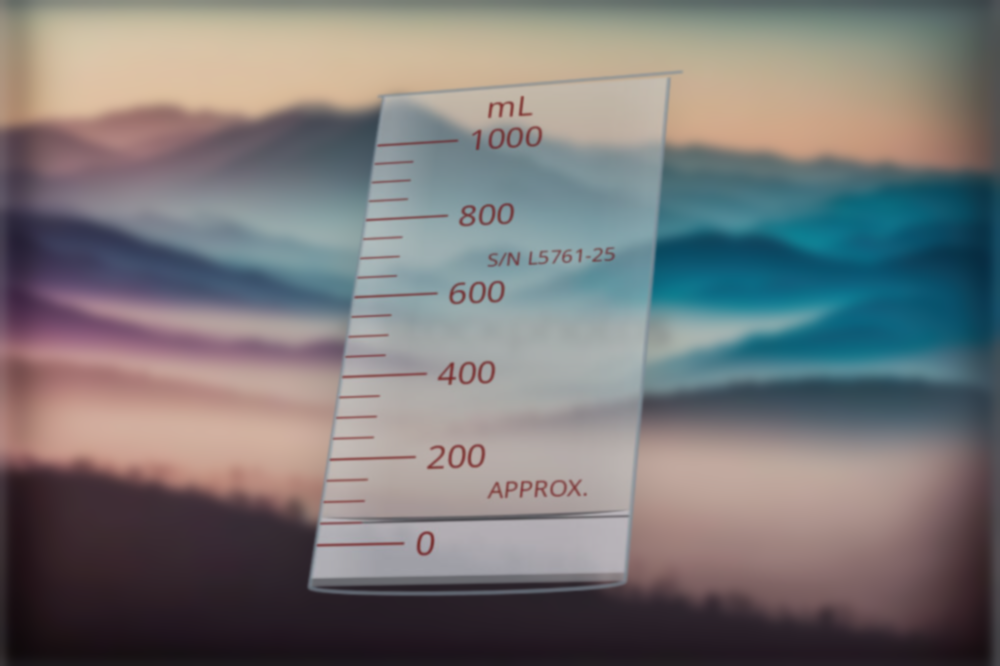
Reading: 50,mL
